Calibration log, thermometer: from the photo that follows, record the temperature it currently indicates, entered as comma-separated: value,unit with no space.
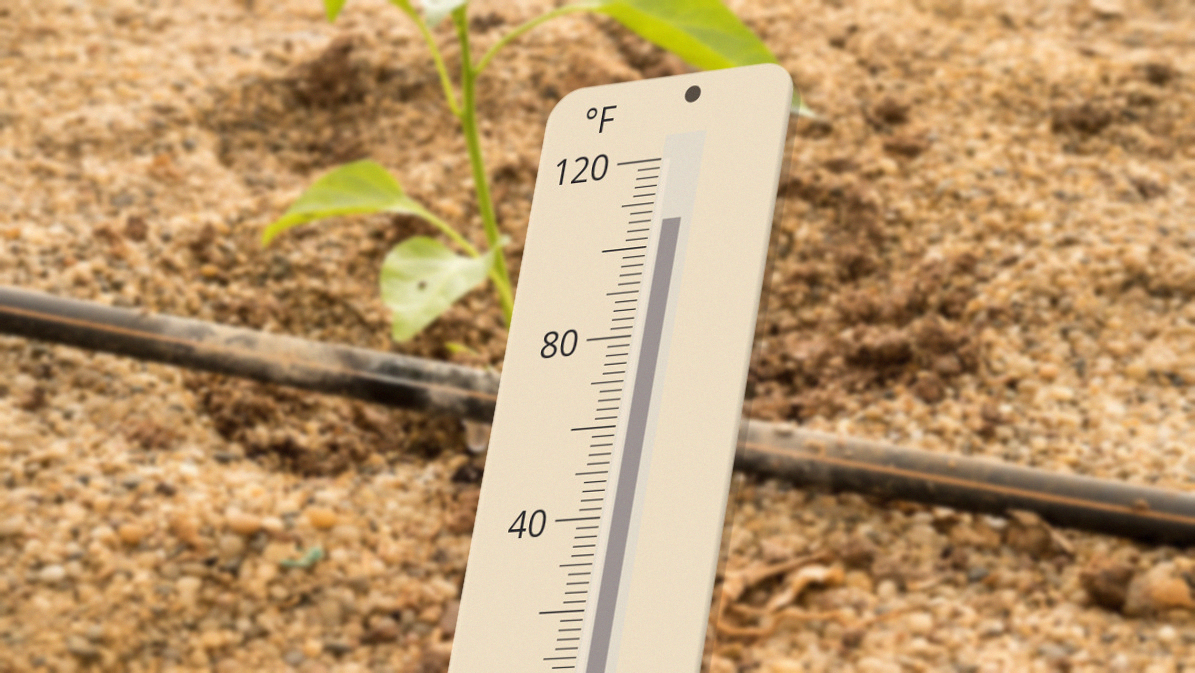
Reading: 106,°F
